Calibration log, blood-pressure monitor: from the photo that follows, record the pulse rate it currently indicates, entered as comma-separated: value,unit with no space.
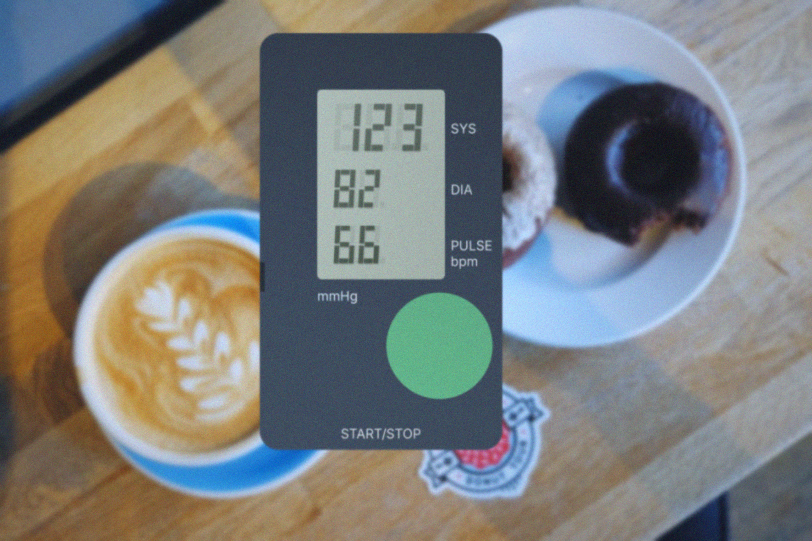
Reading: 66,bpm
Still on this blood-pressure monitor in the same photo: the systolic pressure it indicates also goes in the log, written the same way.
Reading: 123,mmHg
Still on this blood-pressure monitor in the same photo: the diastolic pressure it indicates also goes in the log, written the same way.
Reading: 82,mmHg
